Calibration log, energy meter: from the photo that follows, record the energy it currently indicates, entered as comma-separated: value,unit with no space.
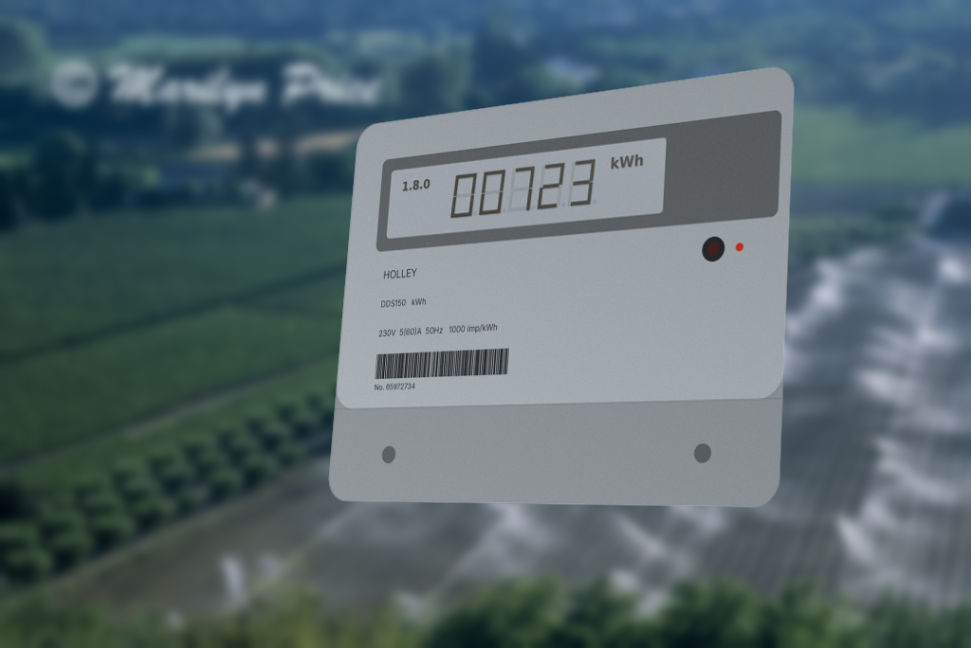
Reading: 723,kWh
